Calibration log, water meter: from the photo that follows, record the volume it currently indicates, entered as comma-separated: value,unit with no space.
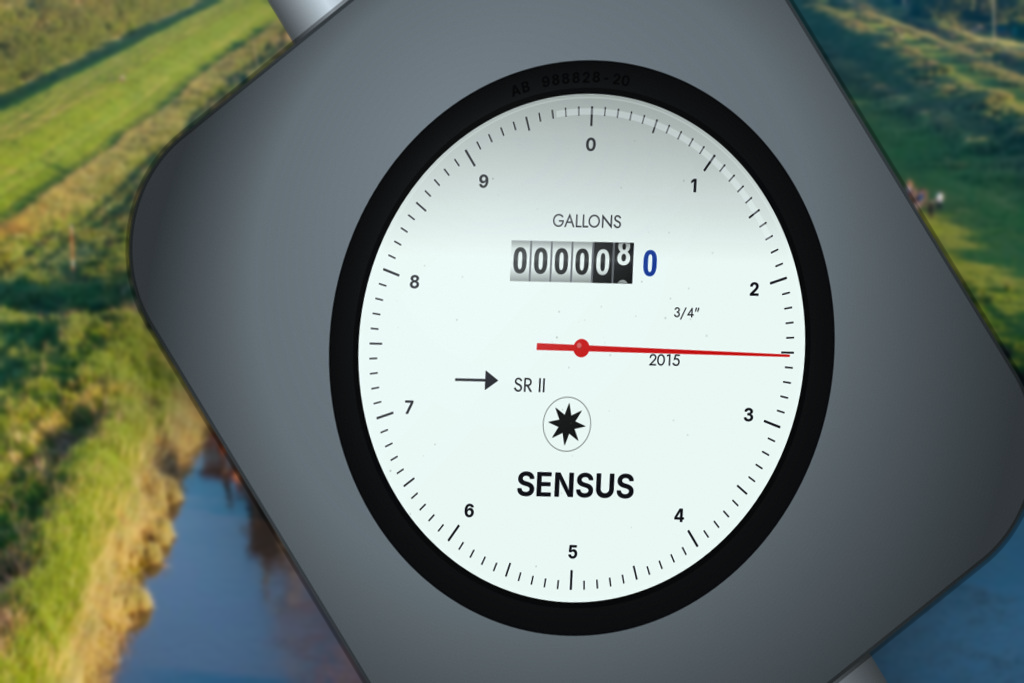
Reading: 82.5,gal
